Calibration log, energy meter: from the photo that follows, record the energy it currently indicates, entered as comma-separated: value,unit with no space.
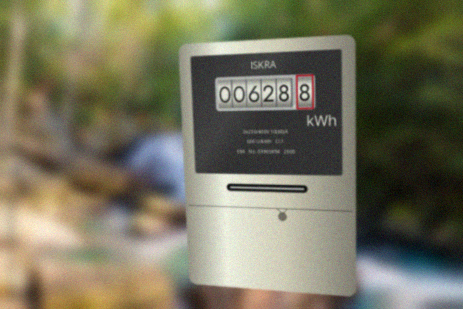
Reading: 628.8,kWh
